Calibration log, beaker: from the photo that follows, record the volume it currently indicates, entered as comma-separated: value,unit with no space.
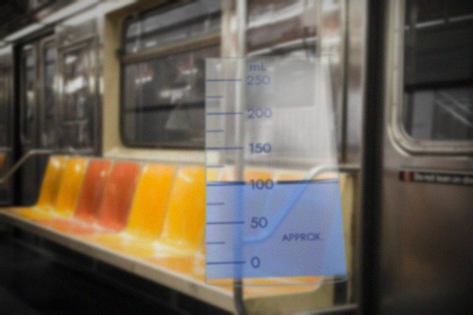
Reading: 100,mL
